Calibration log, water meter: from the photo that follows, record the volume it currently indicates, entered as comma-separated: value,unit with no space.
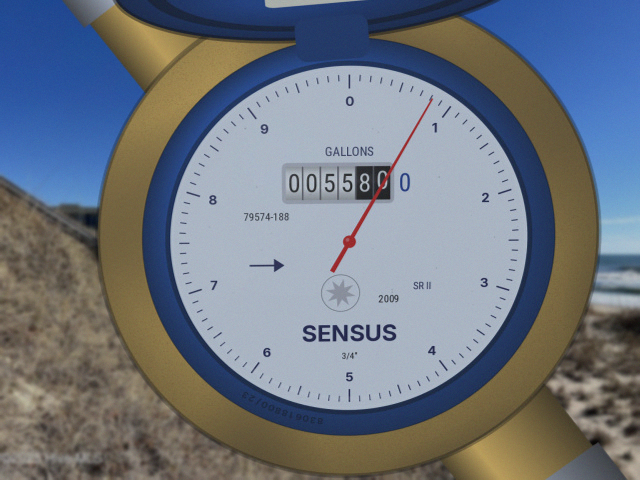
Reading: 55800.8,gal
